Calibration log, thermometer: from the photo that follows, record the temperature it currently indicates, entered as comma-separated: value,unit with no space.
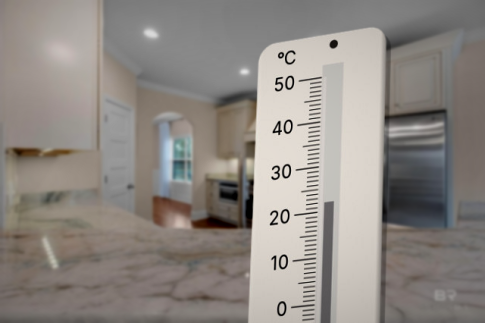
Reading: 22,°C
